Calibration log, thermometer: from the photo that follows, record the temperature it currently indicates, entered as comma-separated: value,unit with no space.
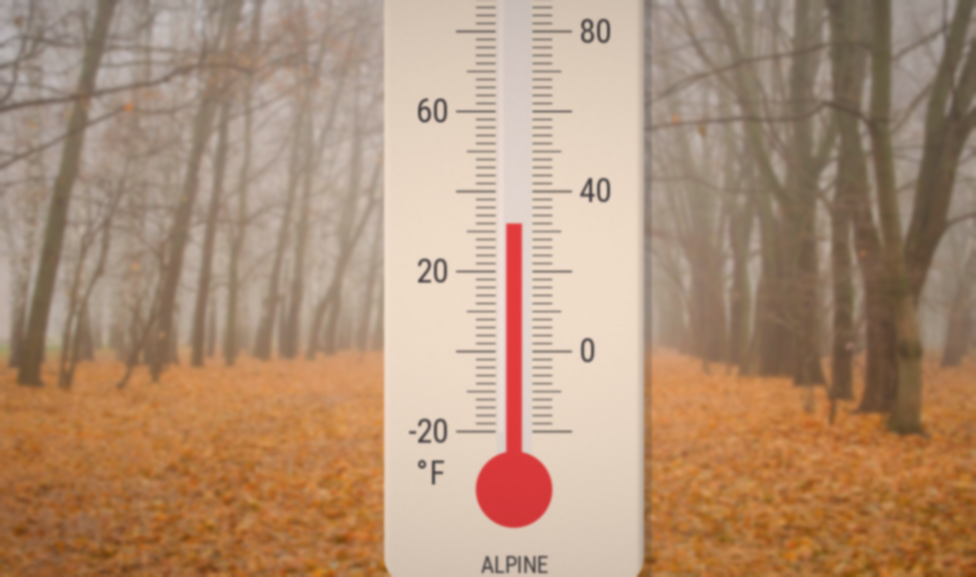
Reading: 32,°F
